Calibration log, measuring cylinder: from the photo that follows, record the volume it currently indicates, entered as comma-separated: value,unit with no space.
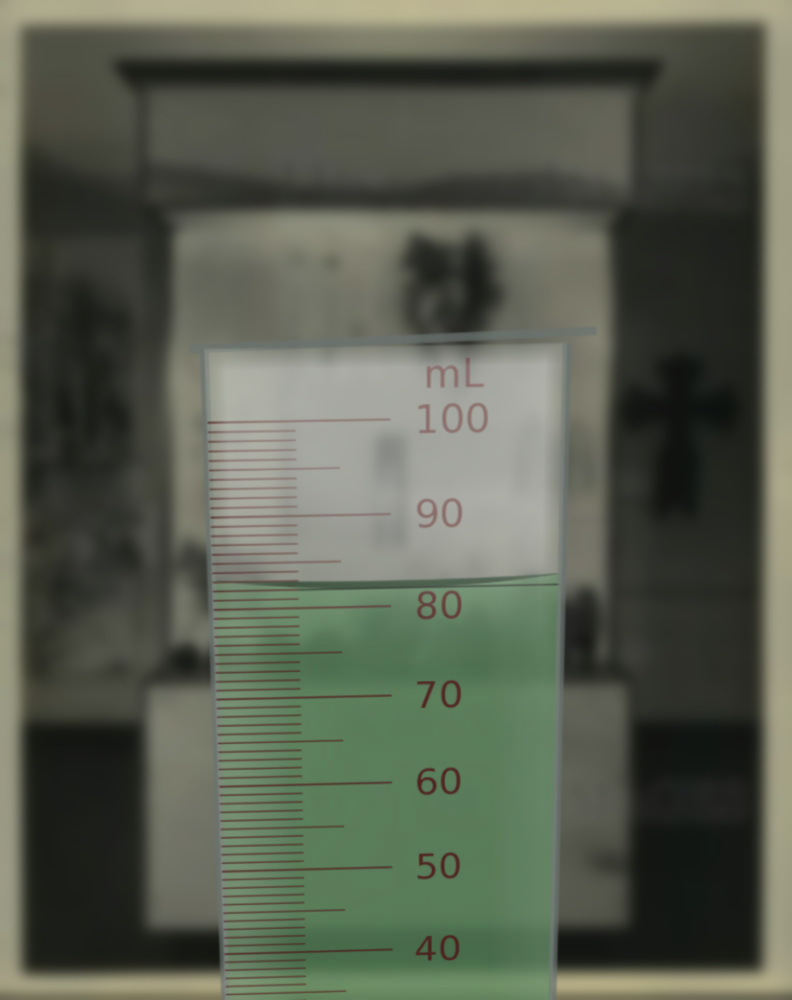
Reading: 82,mL
